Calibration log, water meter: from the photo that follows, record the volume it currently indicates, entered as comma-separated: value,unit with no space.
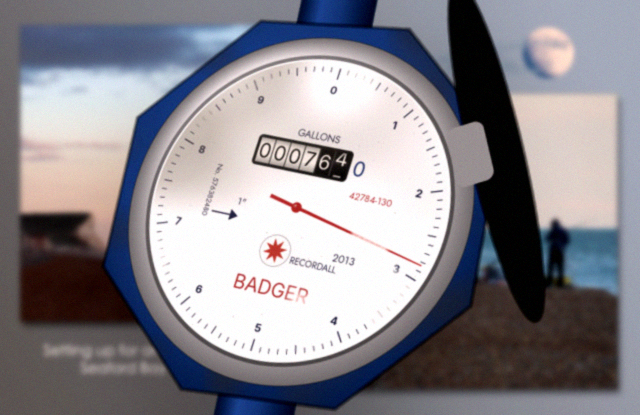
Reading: 7642.8,gal
